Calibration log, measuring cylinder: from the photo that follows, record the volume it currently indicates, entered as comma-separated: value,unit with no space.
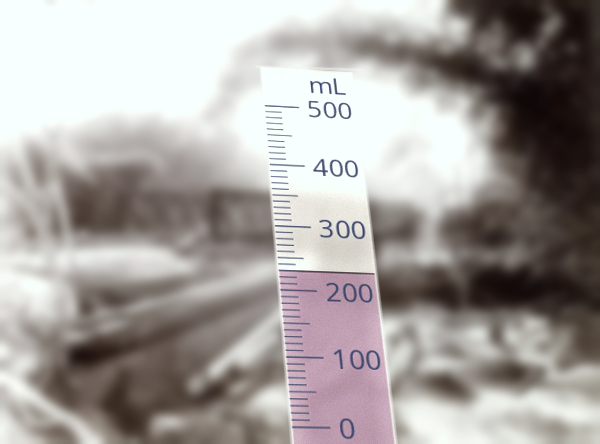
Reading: 230,mL
